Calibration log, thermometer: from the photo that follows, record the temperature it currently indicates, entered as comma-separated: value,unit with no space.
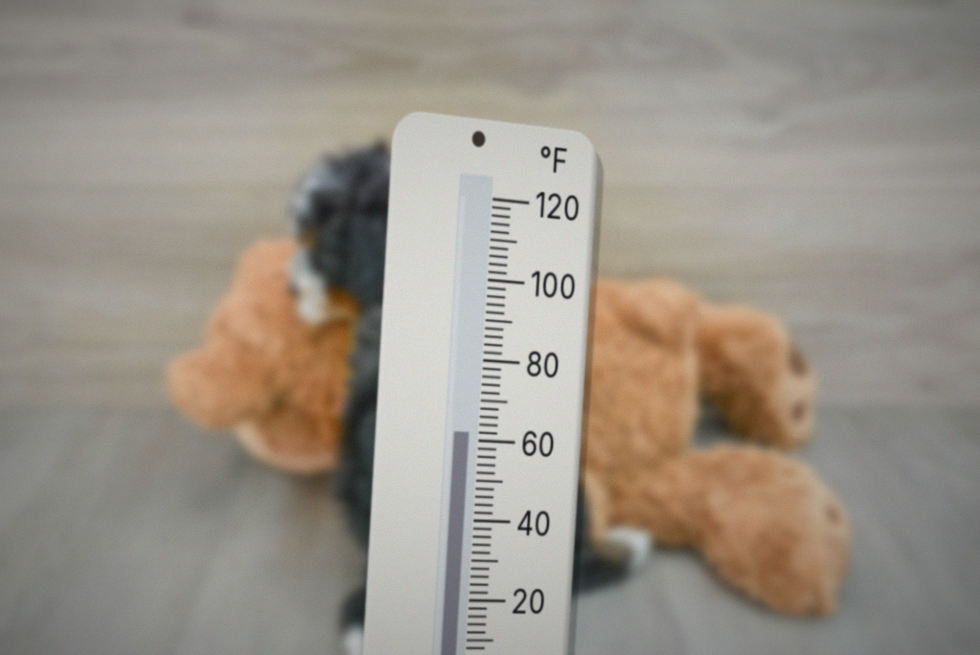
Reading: 62,°F
